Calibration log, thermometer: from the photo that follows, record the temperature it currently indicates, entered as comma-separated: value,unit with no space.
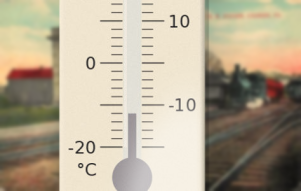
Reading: -12,°C
